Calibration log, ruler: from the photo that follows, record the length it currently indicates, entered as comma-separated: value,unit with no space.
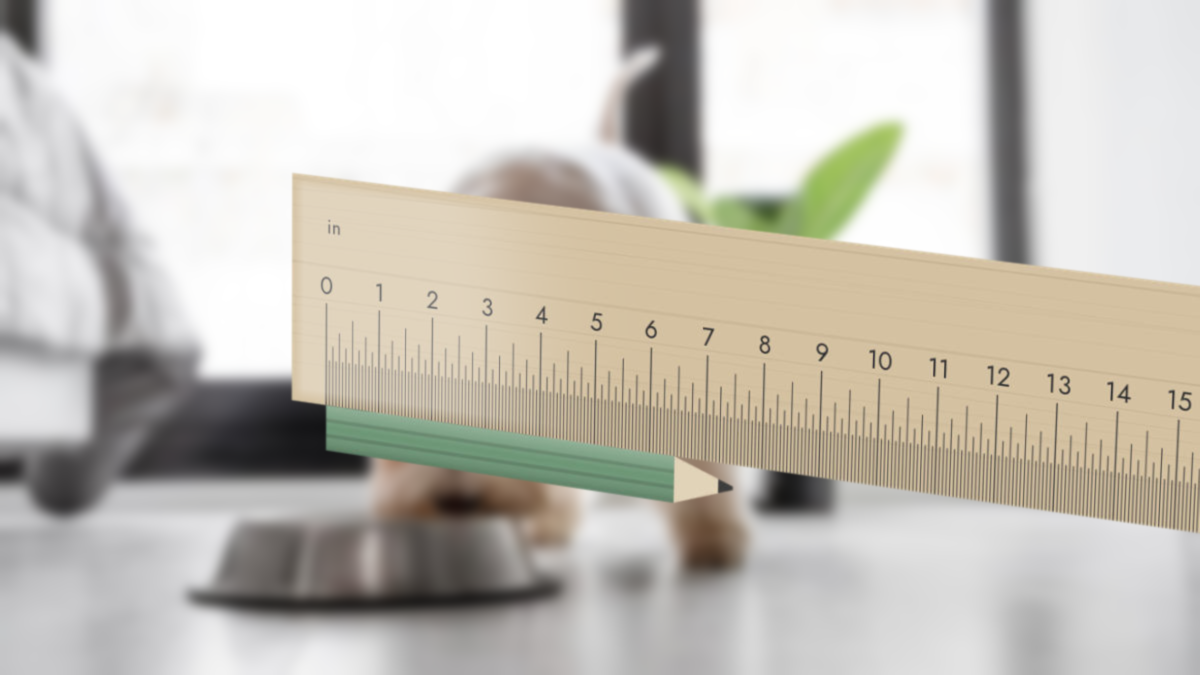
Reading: 7.5,in
